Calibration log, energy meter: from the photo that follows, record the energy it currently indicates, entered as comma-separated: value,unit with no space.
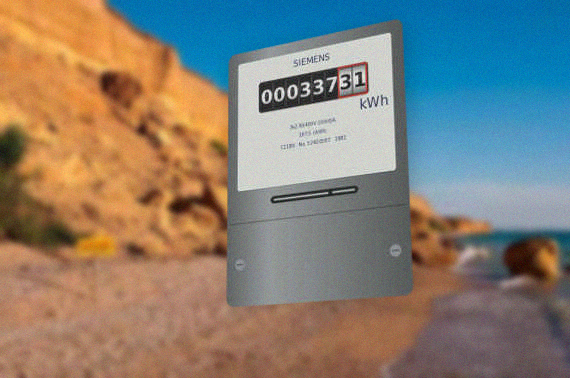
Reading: 337.31,kWh
